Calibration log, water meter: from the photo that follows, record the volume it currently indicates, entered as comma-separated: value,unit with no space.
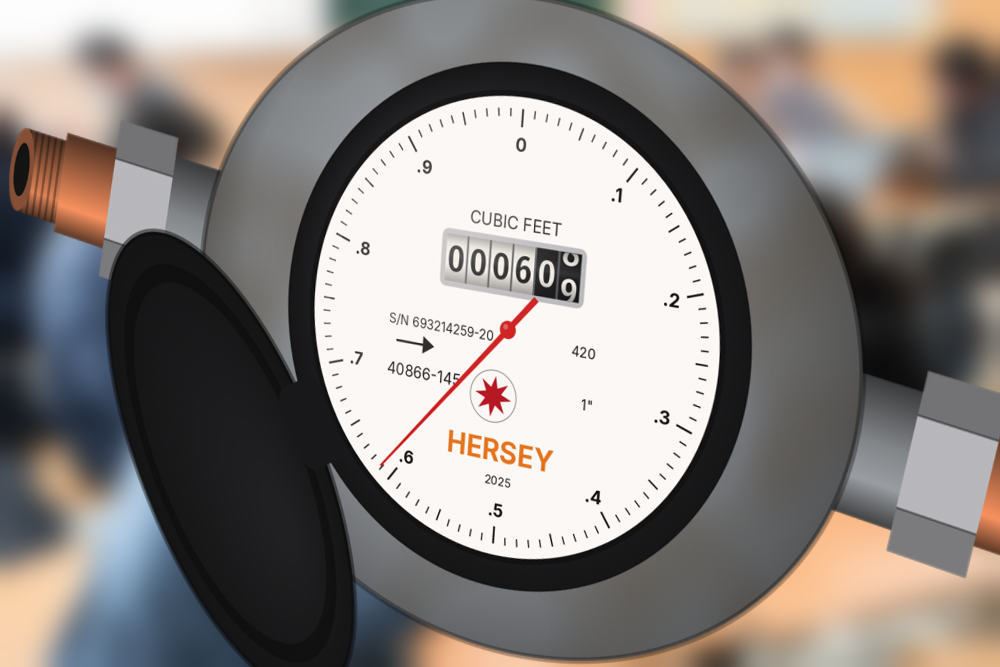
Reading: 608.61,ft³
